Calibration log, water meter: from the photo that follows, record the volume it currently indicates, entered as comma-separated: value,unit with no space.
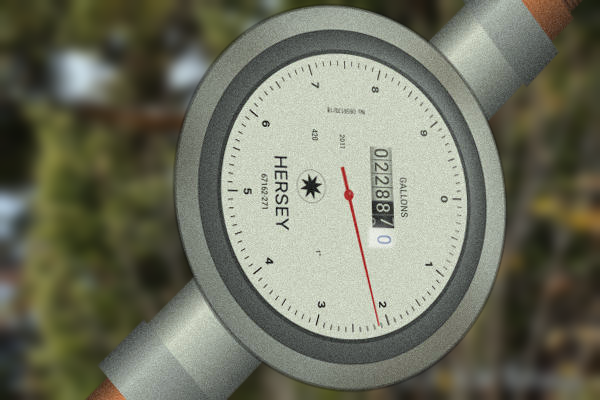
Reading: 228872.1,gal
